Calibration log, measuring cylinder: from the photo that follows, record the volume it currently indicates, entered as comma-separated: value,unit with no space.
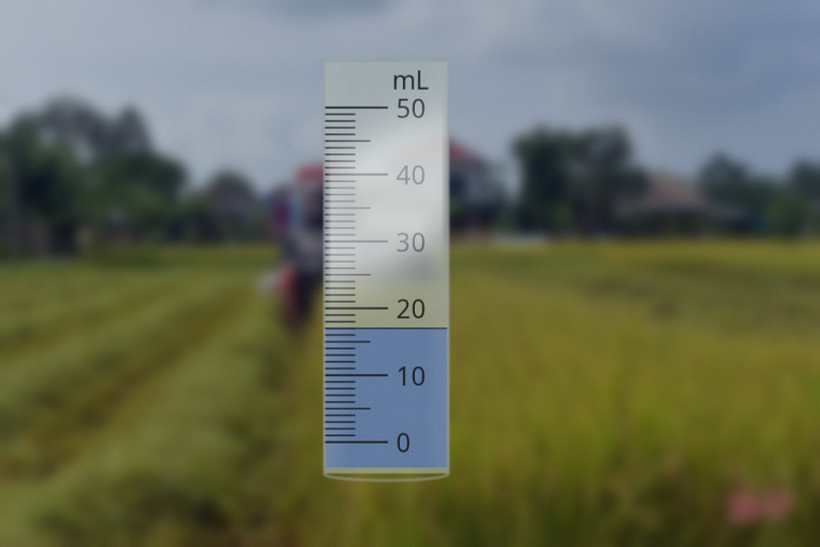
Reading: 17,mL
